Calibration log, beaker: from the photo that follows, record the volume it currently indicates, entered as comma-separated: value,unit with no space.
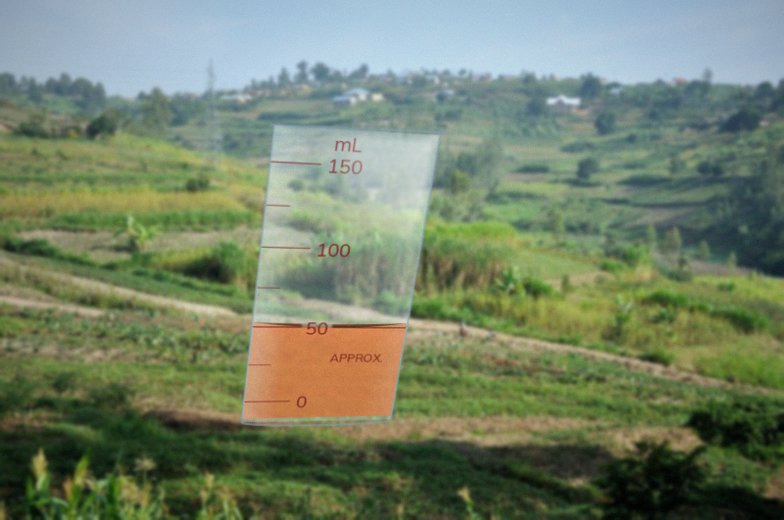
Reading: 50,mL
